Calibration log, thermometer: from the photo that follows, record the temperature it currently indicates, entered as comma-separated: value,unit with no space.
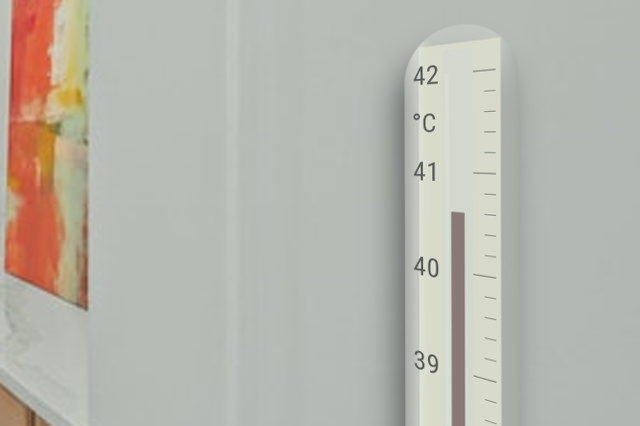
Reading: 40.6,°C
